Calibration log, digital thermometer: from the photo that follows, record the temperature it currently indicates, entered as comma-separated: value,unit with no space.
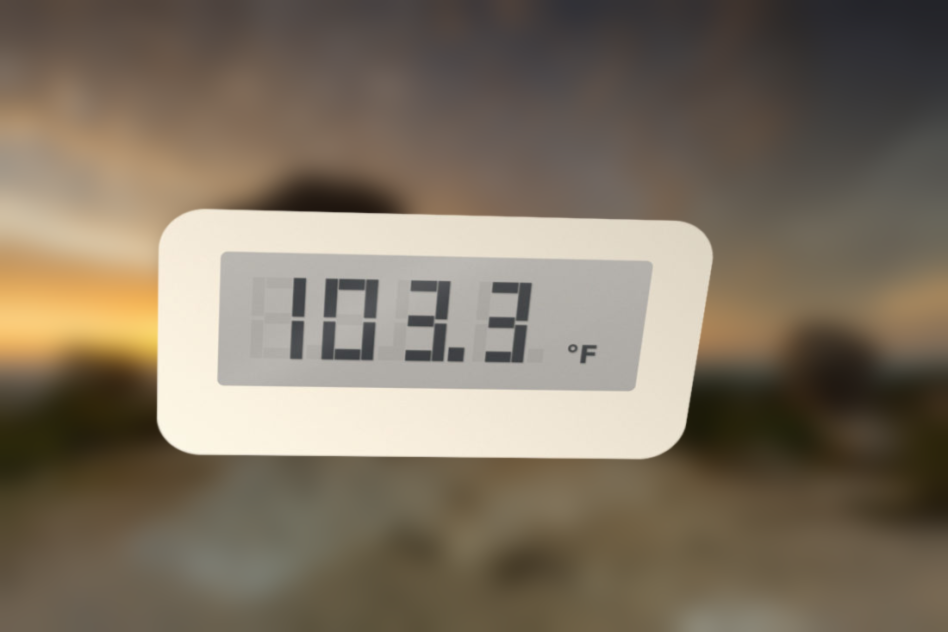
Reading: 103.3,°F
